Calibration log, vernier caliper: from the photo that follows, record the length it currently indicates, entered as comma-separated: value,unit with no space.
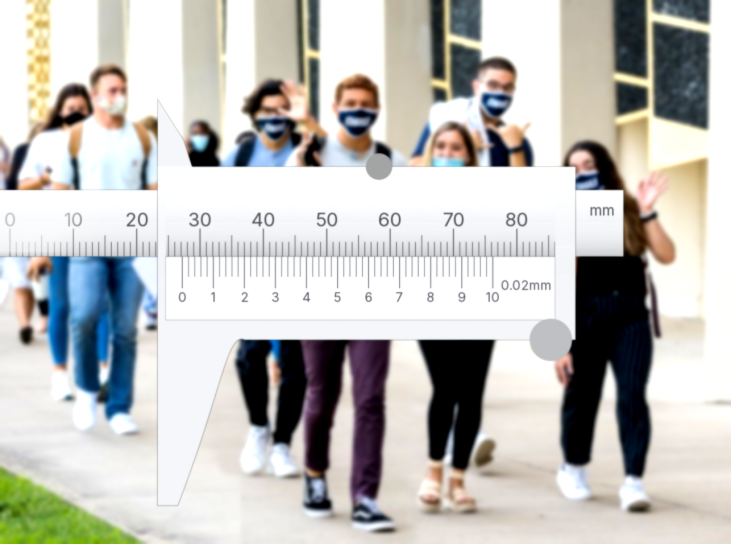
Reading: 27.2,mm
